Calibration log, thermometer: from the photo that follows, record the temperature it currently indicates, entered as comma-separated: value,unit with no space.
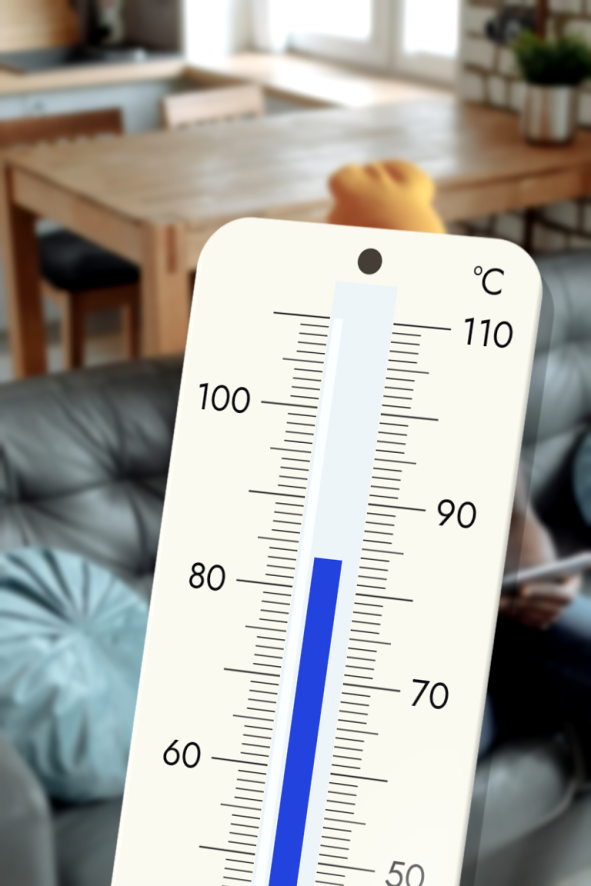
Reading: 83.5,°C
